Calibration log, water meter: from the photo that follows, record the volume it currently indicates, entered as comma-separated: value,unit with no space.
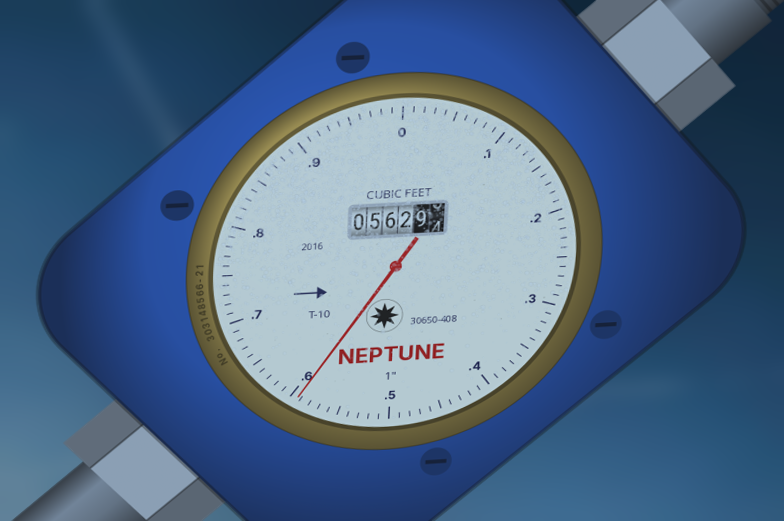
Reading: 56293.59,ft³
